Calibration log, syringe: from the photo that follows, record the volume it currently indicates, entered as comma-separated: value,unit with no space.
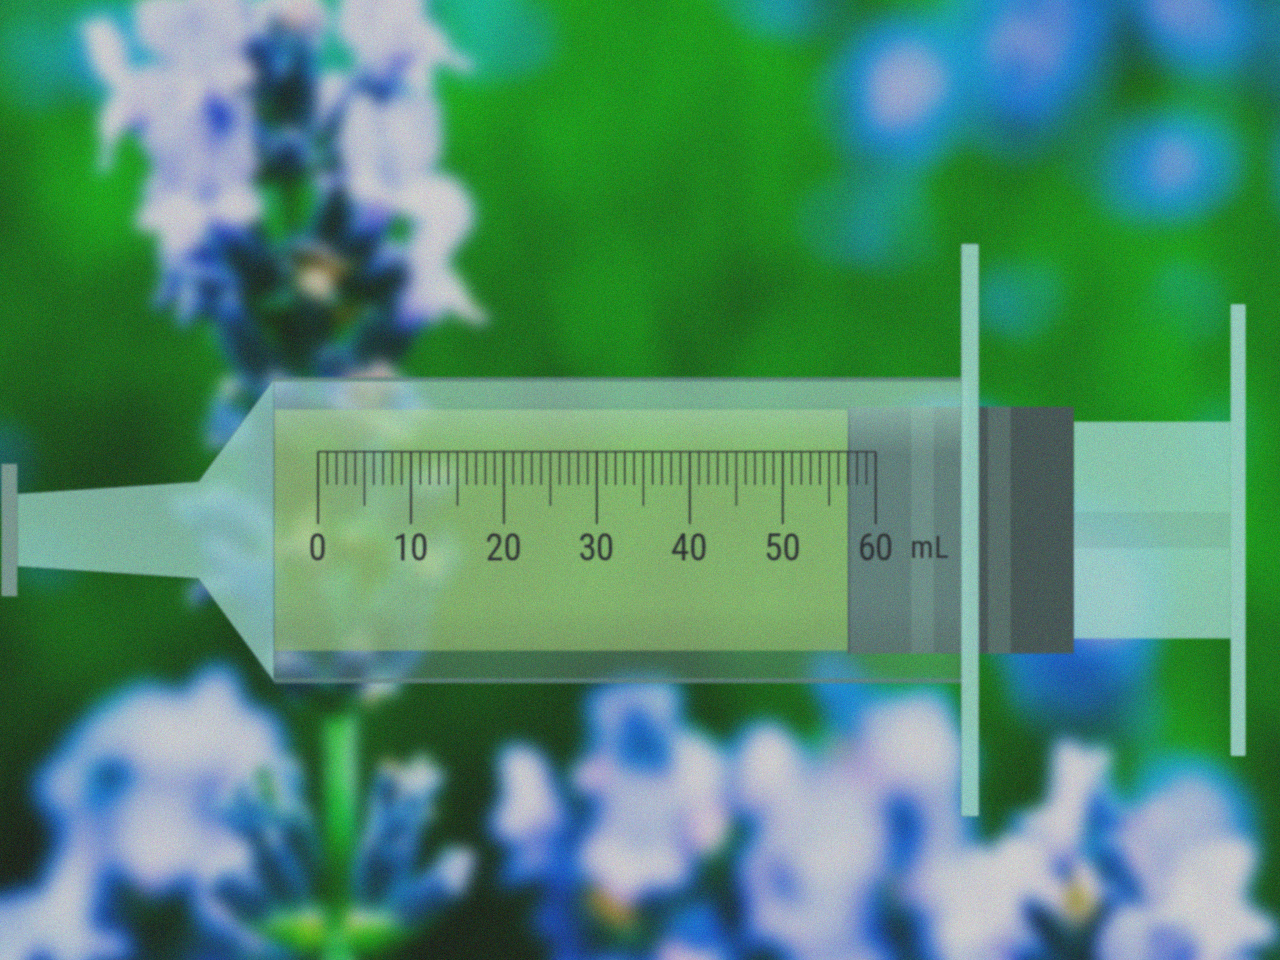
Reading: 57,mL
